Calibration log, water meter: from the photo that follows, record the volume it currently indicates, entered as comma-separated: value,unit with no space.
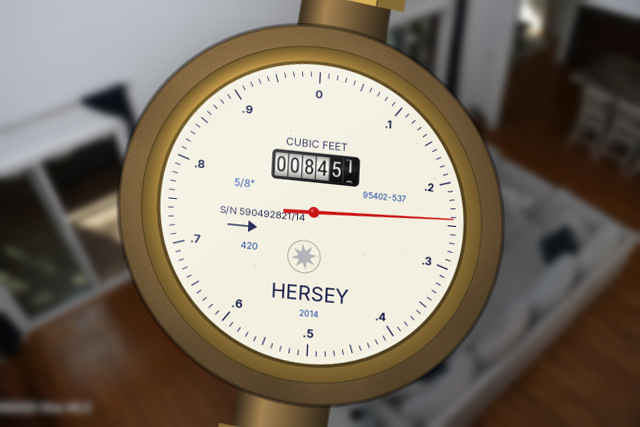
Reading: 8451.24,ft³
